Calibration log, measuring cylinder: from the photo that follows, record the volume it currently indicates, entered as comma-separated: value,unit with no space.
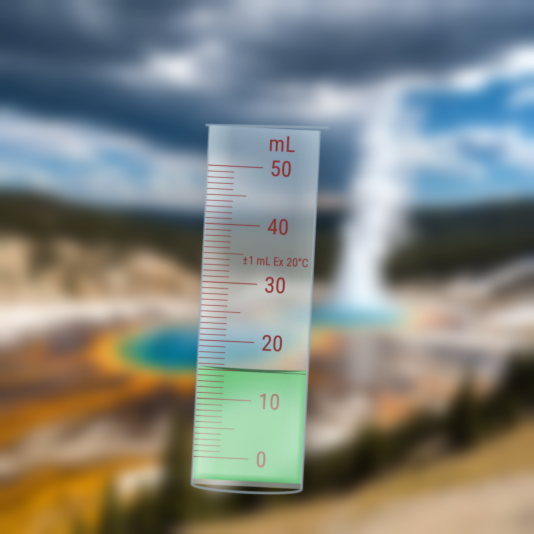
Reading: 15,mL
